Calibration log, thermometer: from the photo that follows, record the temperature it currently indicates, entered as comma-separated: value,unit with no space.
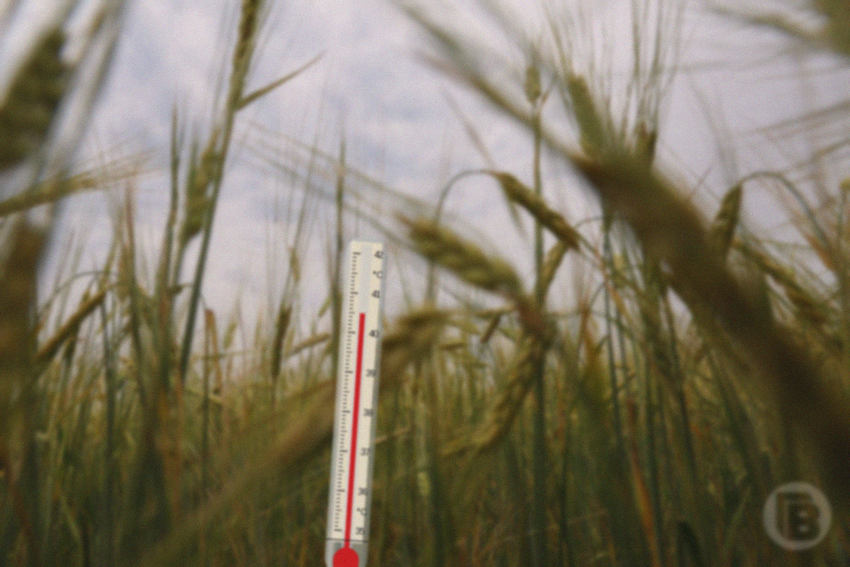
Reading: 40.5,°C
